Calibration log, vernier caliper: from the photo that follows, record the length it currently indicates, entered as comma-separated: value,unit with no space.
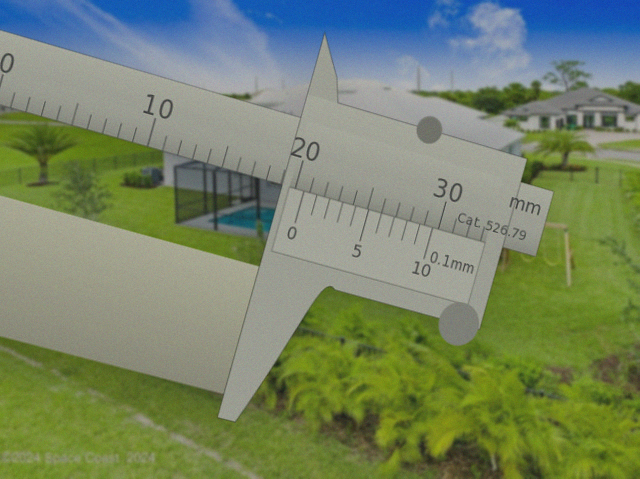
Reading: 20.6,mm
